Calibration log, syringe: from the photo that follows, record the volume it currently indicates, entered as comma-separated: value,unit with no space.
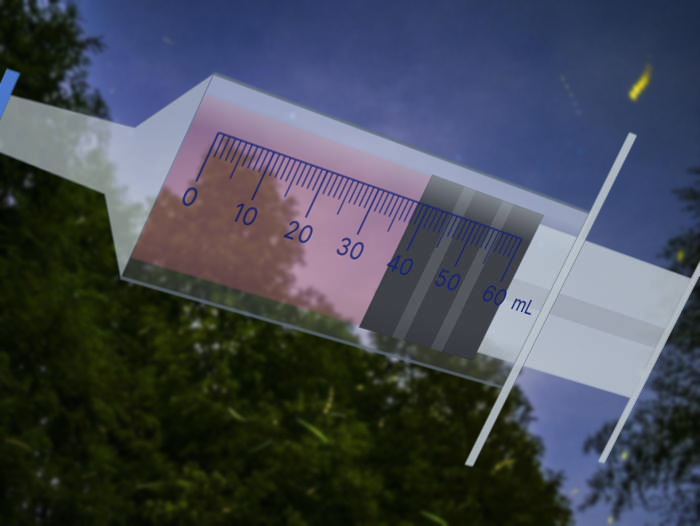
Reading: 38,mL
